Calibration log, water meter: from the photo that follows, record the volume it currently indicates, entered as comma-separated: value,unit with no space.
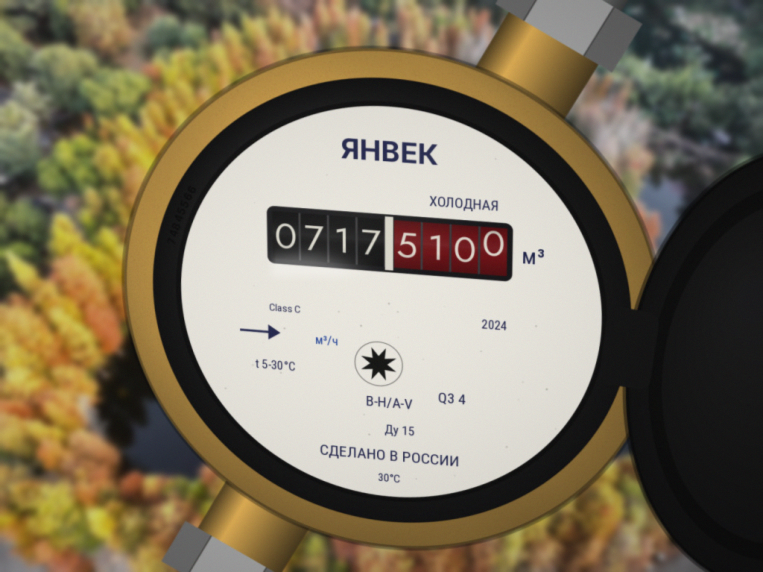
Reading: 717.5100,m³
